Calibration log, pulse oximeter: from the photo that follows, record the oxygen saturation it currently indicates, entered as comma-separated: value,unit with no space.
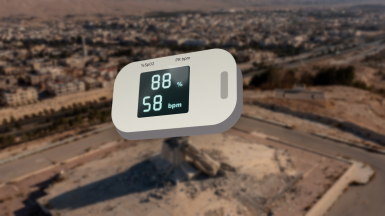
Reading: 88,%
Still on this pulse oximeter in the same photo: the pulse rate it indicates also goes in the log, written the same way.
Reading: 58,bpm
